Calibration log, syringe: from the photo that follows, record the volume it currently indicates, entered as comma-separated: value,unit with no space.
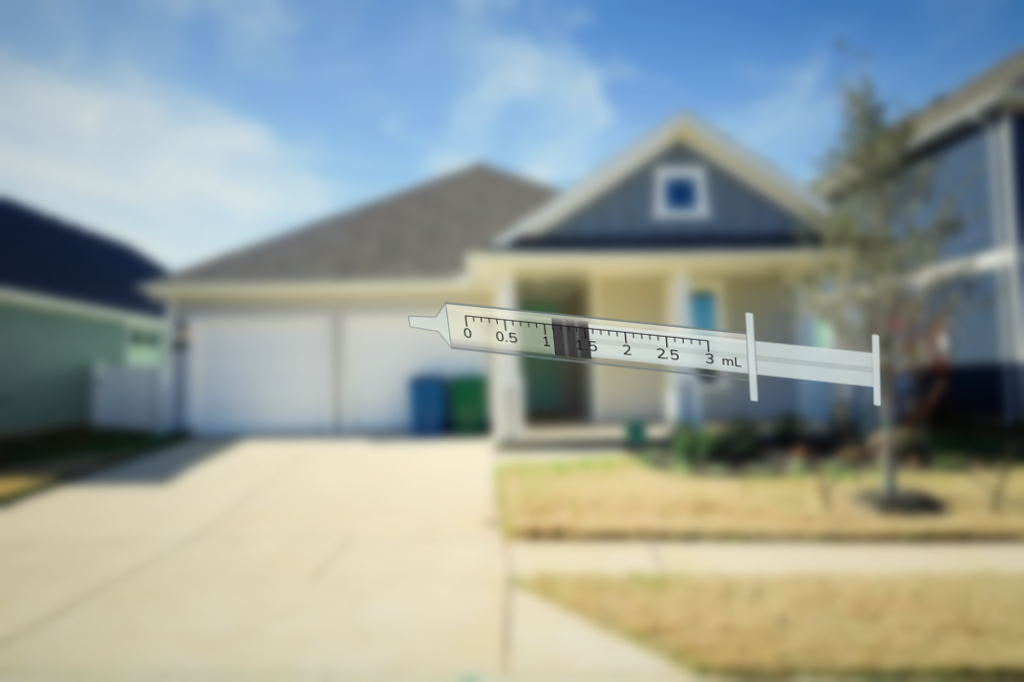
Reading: 1.1,mL
